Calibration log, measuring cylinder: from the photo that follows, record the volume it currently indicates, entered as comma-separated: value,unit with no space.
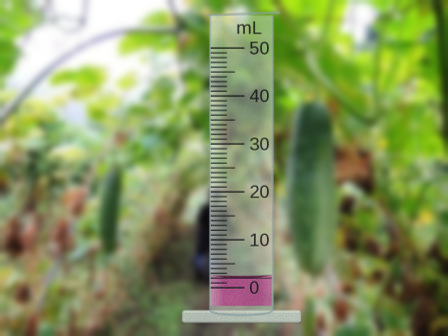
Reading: 2,mL
